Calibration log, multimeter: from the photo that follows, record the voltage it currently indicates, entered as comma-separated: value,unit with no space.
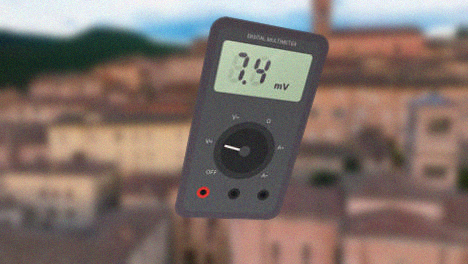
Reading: 7.4,mV
